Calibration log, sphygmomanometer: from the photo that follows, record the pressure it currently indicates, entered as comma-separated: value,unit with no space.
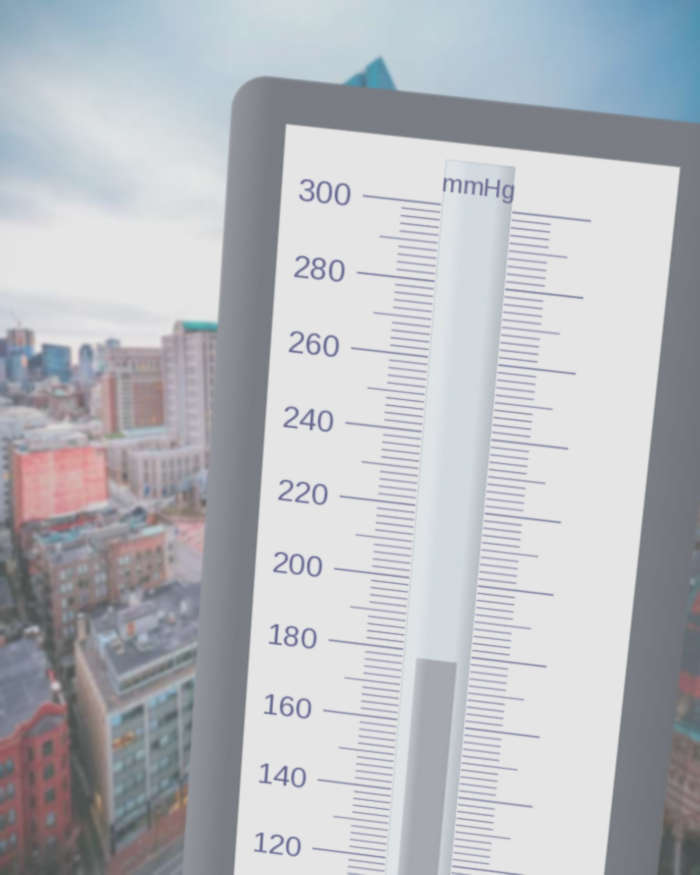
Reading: 178,mmHg
